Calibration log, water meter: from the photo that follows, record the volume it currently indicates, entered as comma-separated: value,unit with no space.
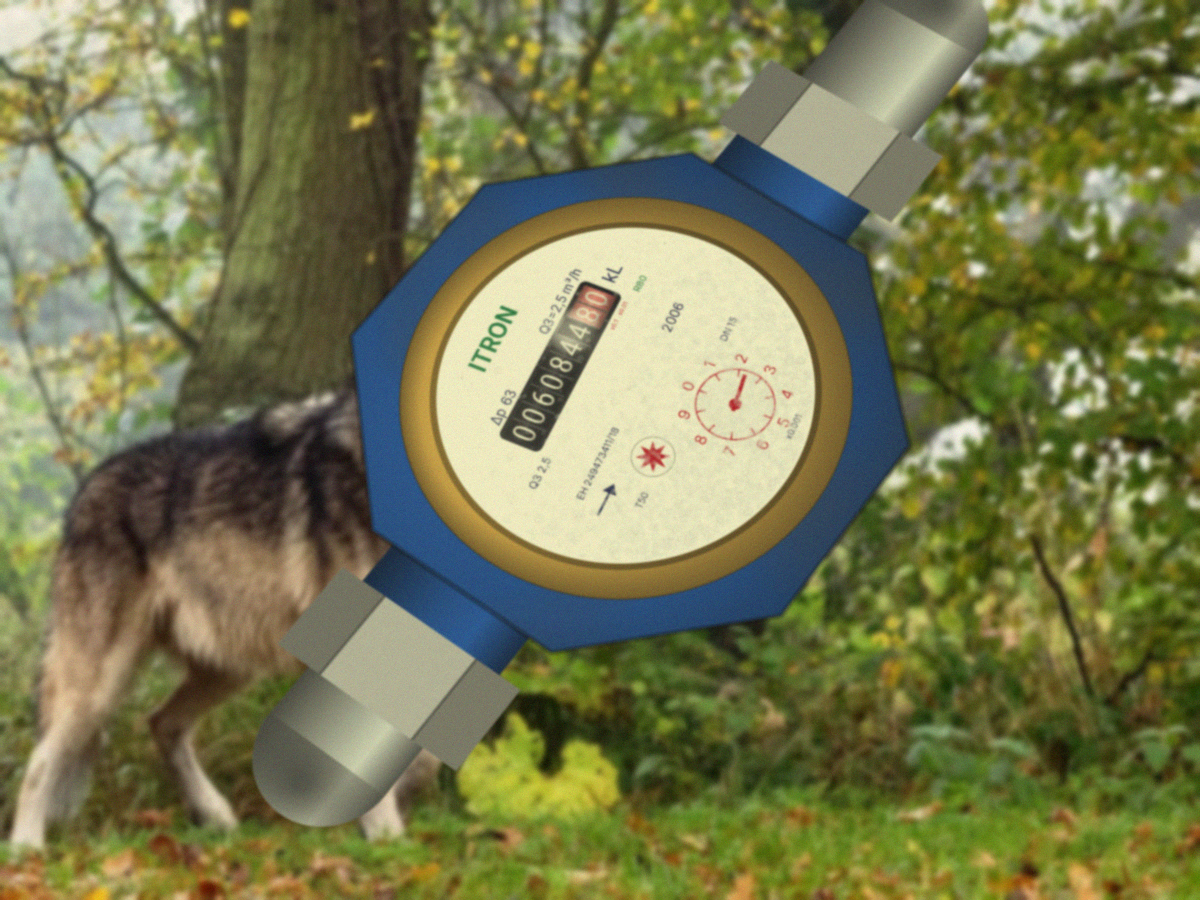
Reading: 60844.802,kL
